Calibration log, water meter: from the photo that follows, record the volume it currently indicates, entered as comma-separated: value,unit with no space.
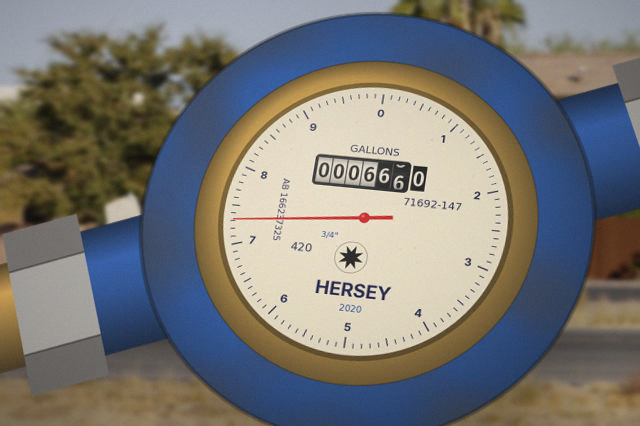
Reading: 6657.3,gal
